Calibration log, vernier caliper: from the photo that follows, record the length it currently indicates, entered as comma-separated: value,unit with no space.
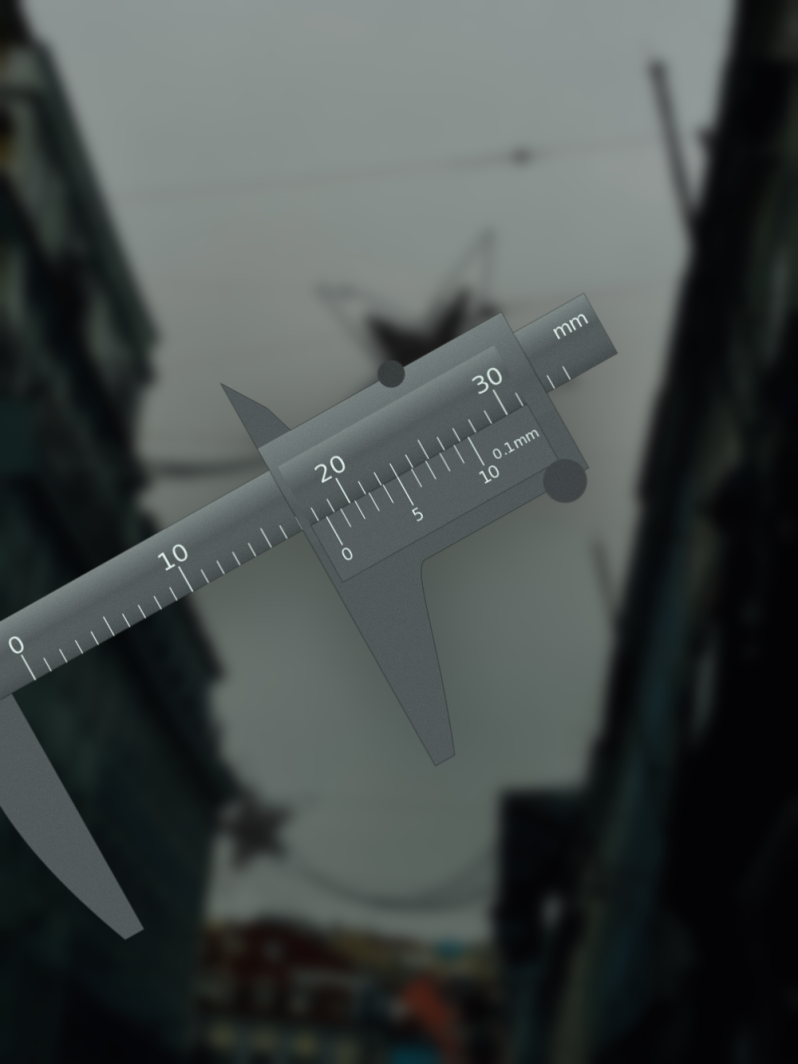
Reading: 18.5,mm
